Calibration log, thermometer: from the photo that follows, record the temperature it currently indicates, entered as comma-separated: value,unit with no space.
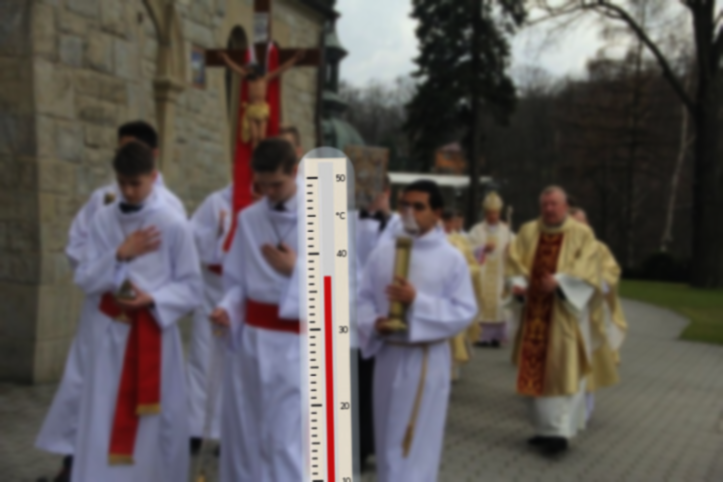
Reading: 37,°C
